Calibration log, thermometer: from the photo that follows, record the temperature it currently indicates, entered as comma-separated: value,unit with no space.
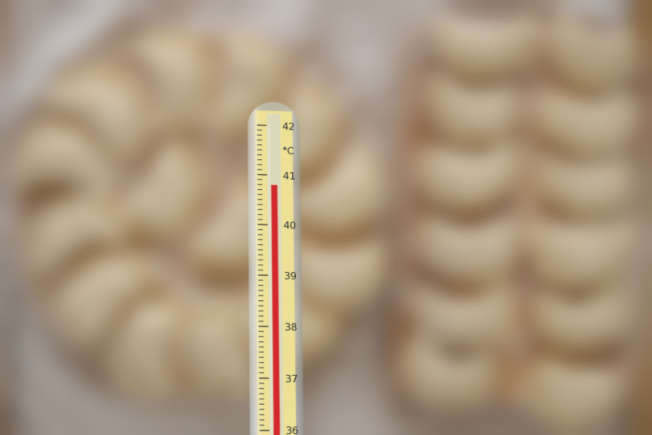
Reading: 40.8,°C
